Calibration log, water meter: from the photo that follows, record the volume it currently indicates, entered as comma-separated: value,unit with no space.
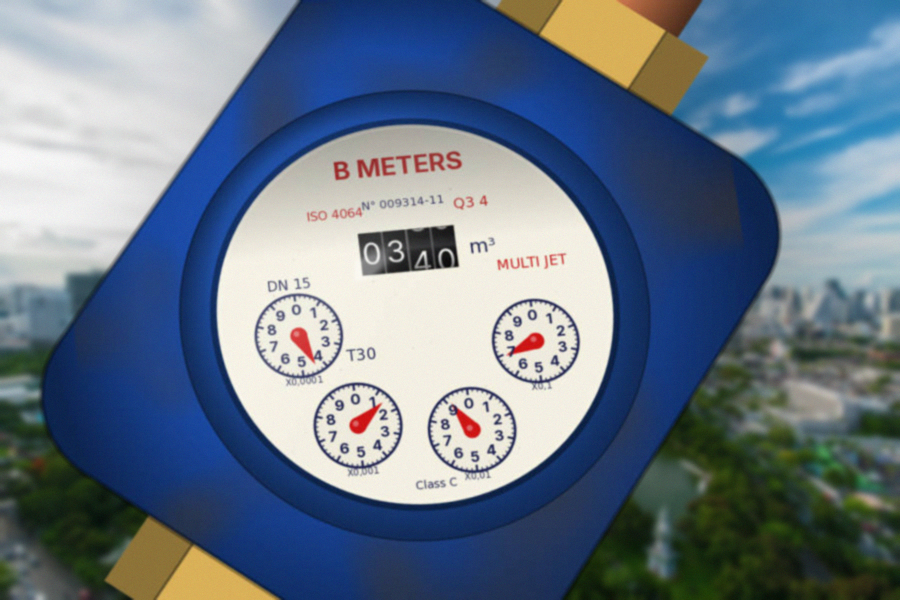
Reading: 339.6914,m³
